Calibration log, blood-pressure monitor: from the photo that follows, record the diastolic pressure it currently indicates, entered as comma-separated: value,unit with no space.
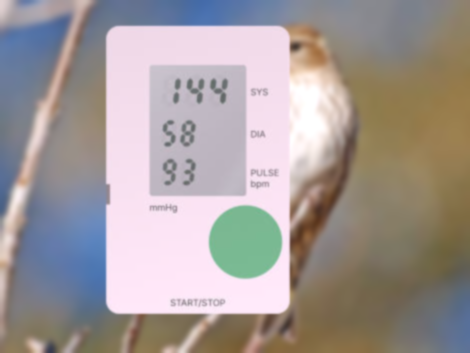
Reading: 58,mmHg
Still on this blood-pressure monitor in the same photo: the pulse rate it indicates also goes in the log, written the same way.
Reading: 93,bpm
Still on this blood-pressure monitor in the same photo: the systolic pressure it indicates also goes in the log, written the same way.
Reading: 144,mmHg
